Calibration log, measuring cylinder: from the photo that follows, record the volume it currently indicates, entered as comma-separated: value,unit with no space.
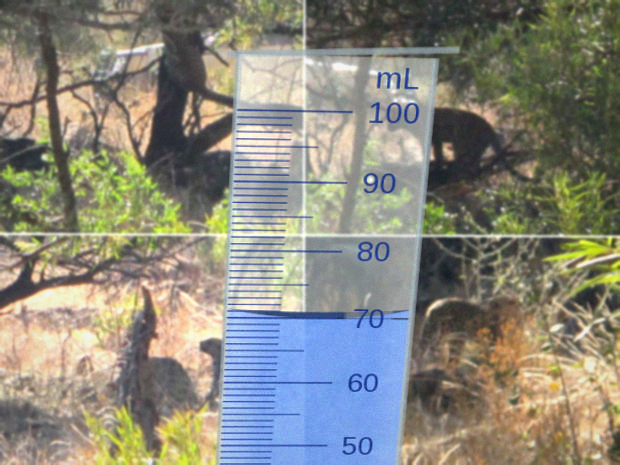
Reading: 70,mL
